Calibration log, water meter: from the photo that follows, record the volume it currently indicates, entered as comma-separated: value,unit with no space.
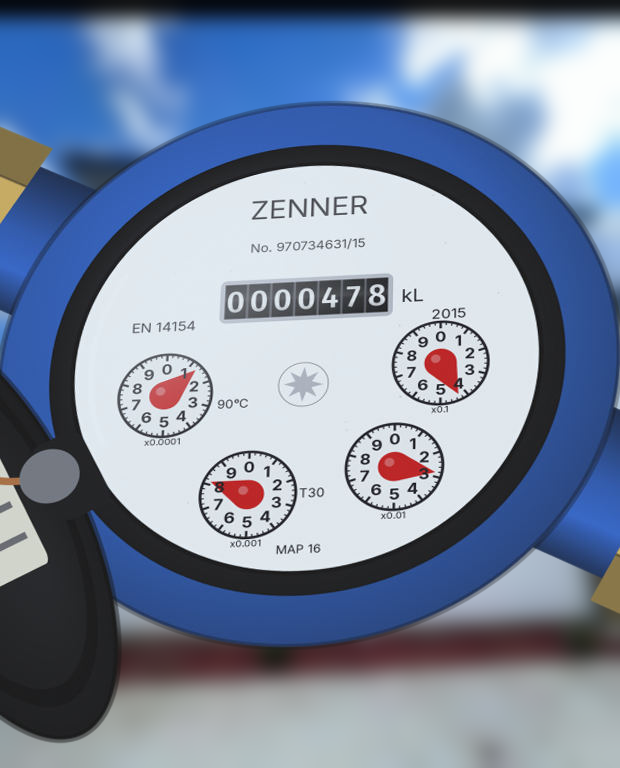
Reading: 478.4281,kL
